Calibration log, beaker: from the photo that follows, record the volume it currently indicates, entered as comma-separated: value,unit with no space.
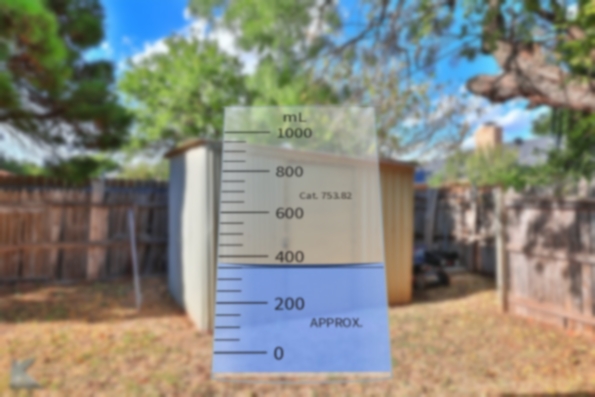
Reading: 350,mL
